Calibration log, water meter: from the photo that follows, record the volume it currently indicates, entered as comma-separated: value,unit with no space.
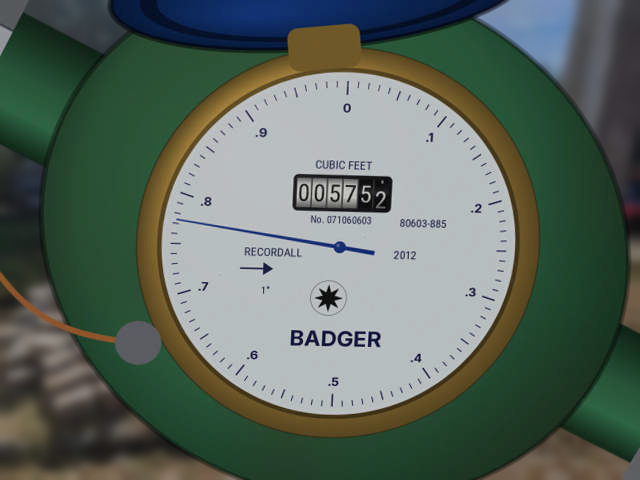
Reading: 5751.77,ft³
